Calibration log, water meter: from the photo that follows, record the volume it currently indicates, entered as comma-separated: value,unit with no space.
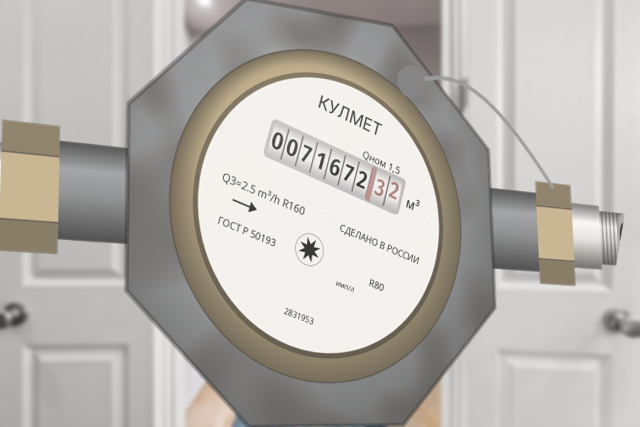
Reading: 71672.32,m³
